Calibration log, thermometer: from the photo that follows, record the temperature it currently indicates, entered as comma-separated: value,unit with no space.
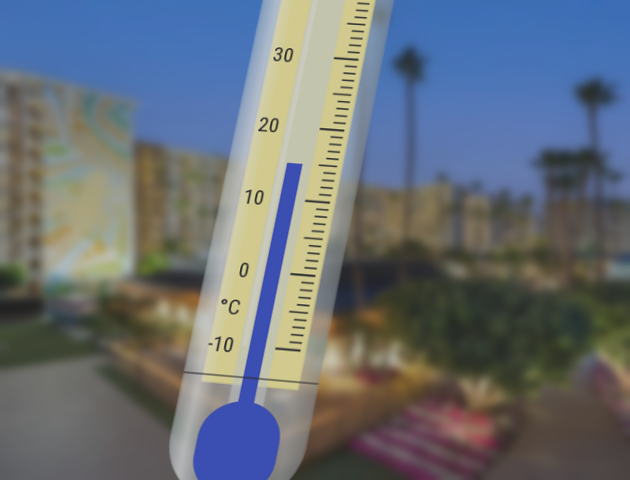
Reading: 15,°C
